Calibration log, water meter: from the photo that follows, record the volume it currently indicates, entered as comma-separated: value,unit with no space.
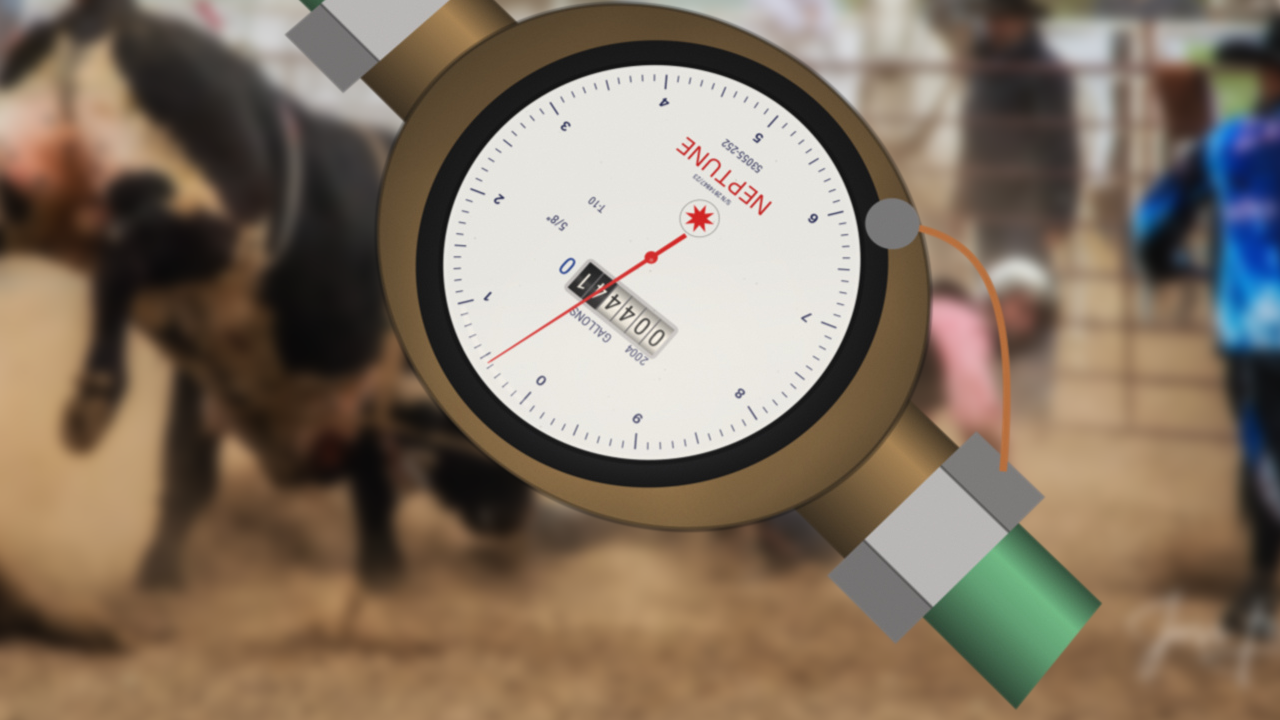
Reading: 44410.4,gal
